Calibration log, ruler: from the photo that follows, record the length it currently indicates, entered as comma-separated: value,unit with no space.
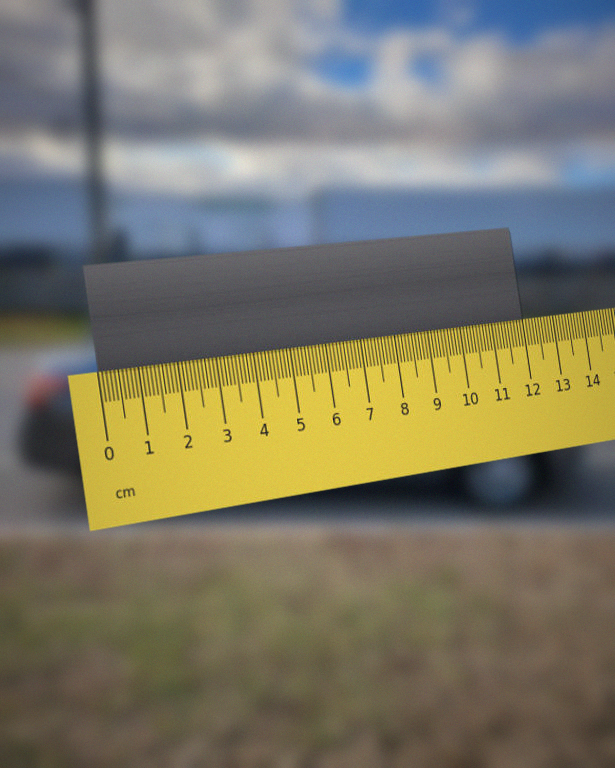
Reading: 12,cm
